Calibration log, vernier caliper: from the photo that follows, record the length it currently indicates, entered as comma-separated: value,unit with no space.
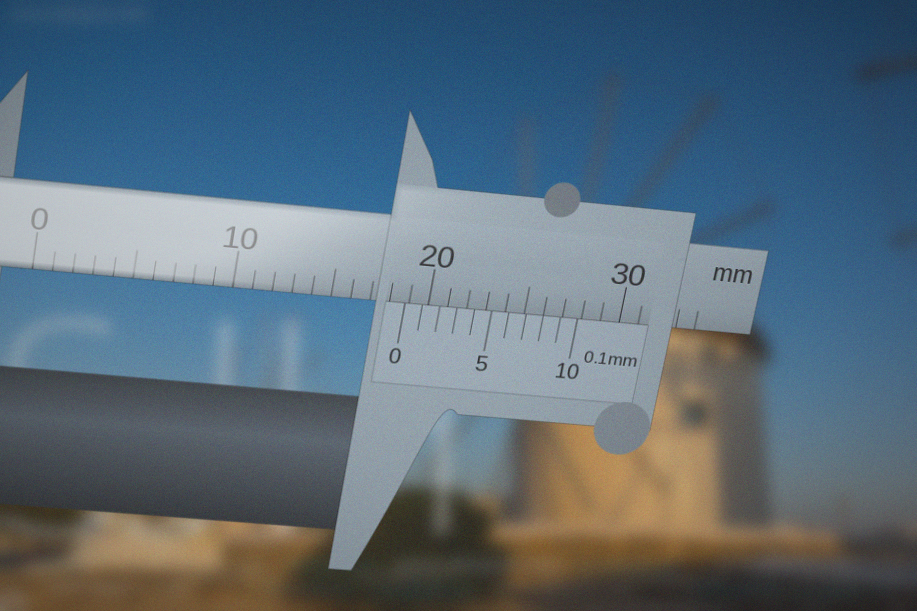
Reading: 18.8,mm
